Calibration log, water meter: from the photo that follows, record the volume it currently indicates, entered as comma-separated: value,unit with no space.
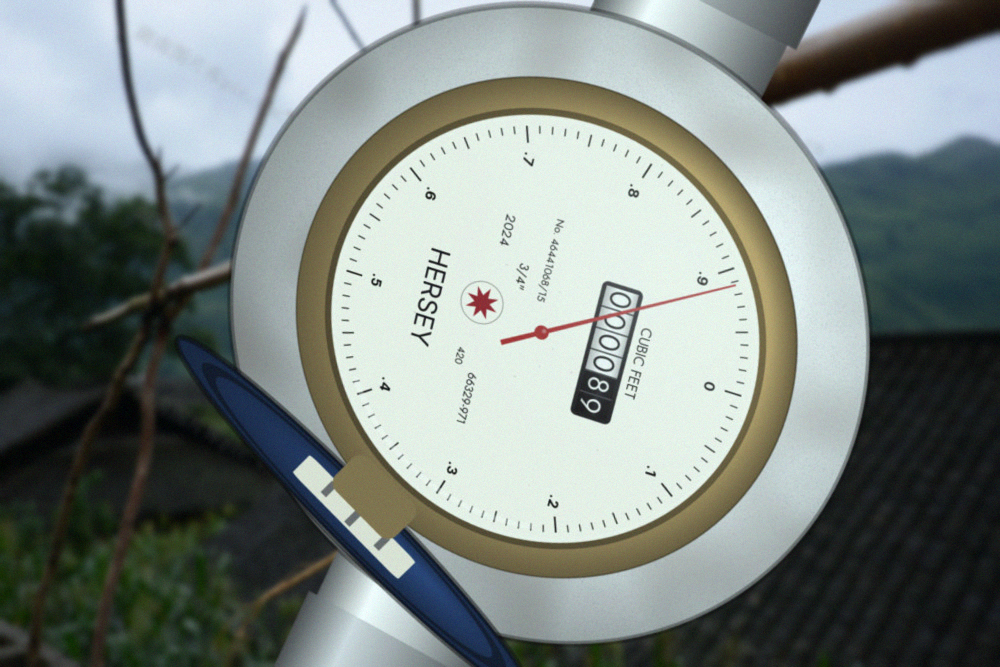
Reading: 88.91,ft³
